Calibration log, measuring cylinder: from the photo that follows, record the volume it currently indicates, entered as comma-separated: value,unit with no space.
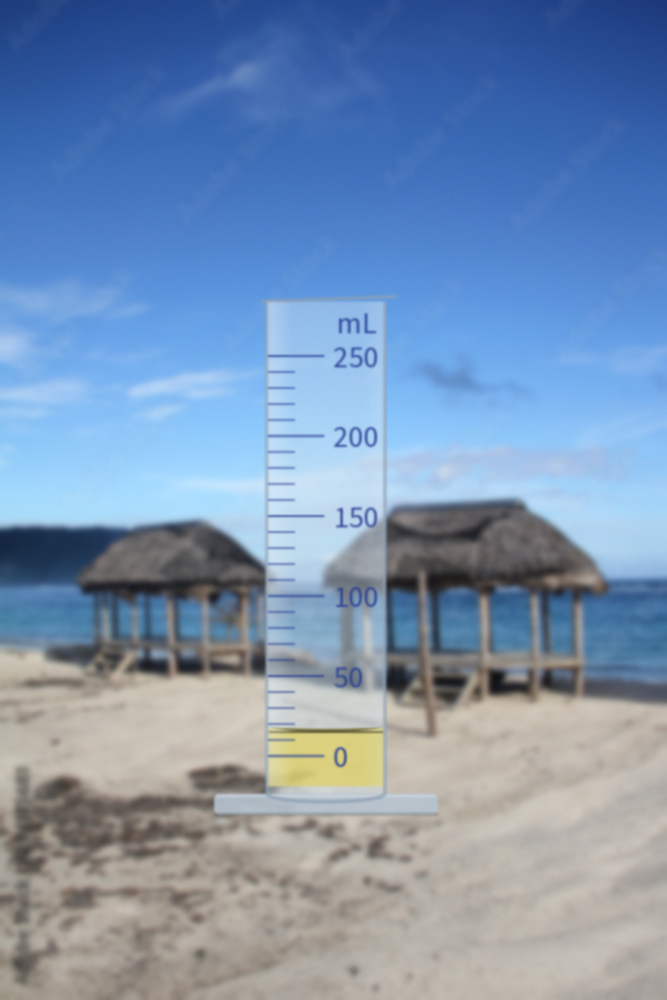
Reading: 15,mL
